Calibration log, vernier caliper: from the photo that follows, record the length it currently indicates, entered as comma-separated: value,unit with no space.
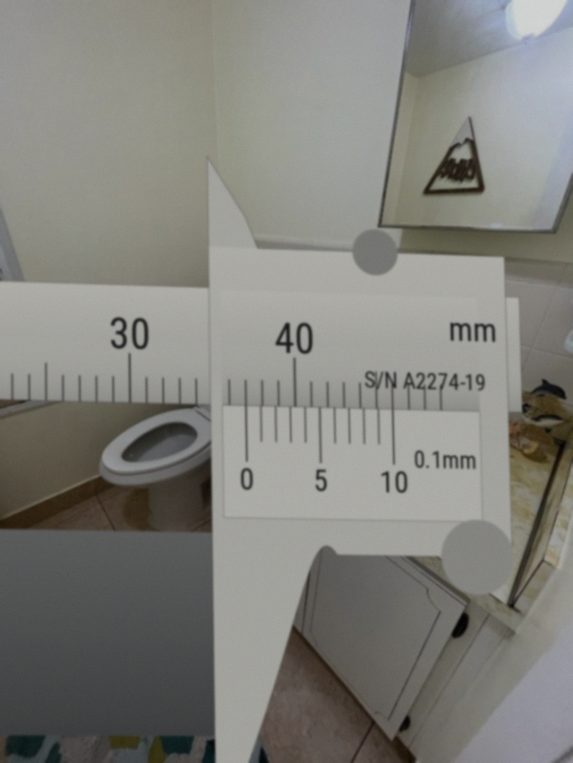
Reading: 37.0,mm
